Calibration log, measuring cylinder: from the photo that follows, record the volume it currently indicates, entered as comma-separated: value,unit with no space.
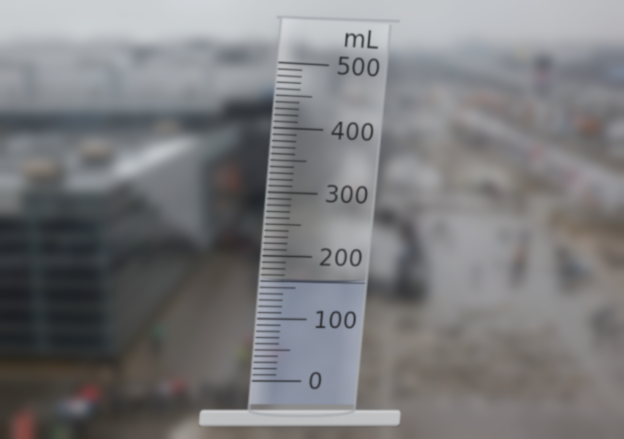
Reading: 160,mL
